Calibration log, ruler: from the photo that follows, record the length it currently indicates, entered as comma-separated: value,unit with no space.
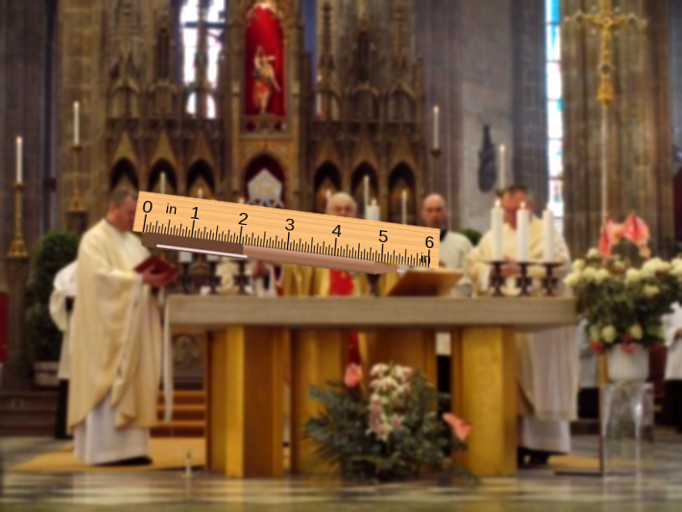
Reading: 5.5,in
